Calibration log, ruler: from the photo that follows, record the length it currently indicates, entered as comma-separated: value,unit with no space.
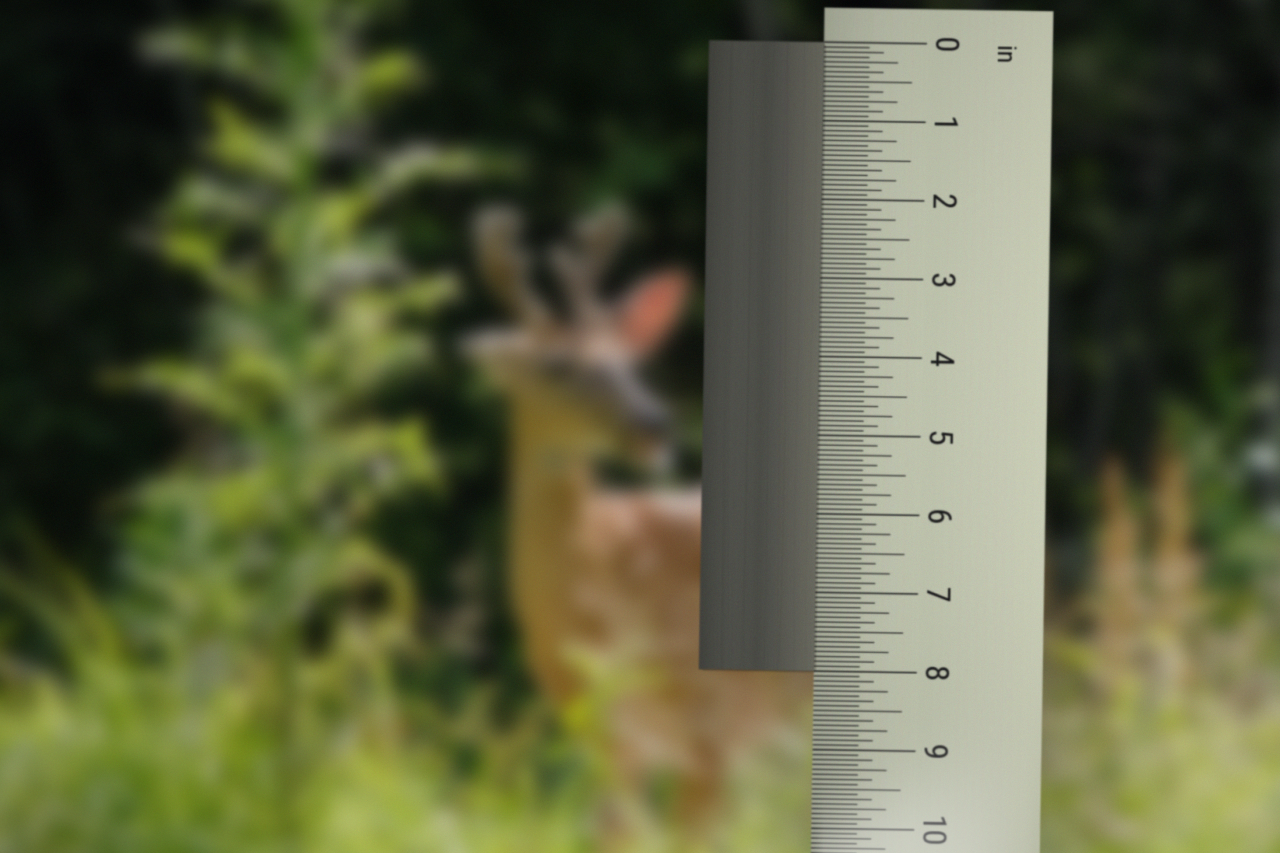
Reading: 8,in
